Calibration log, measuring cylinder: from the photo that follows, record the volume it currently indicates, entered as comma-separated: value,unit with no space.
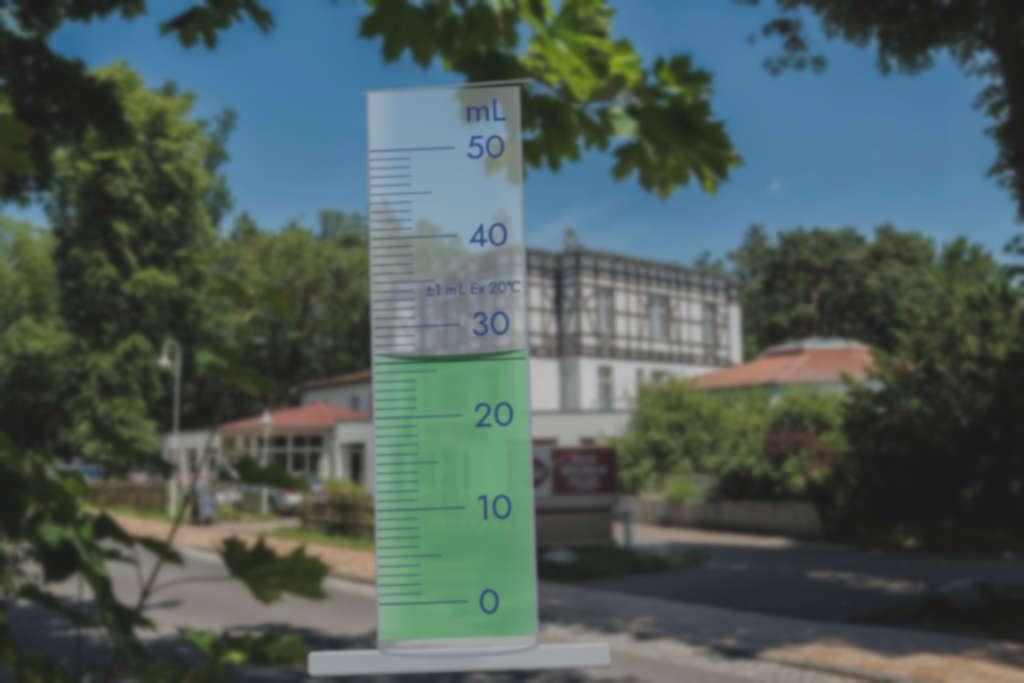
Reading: 26,mL
